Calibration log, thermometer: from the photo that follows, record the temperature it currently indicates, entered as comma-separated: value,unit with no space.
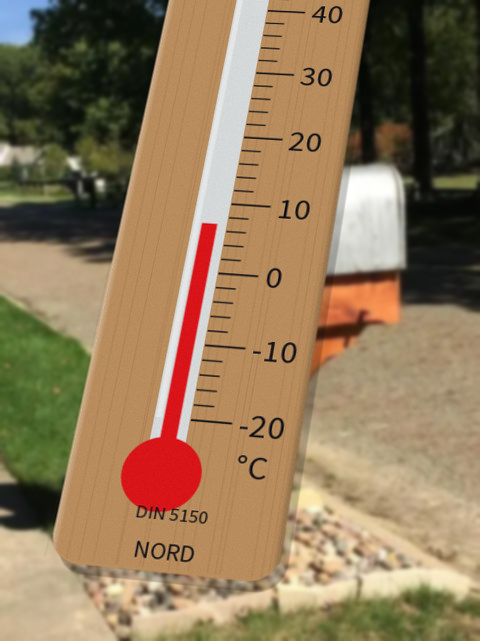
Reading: 7,°C
